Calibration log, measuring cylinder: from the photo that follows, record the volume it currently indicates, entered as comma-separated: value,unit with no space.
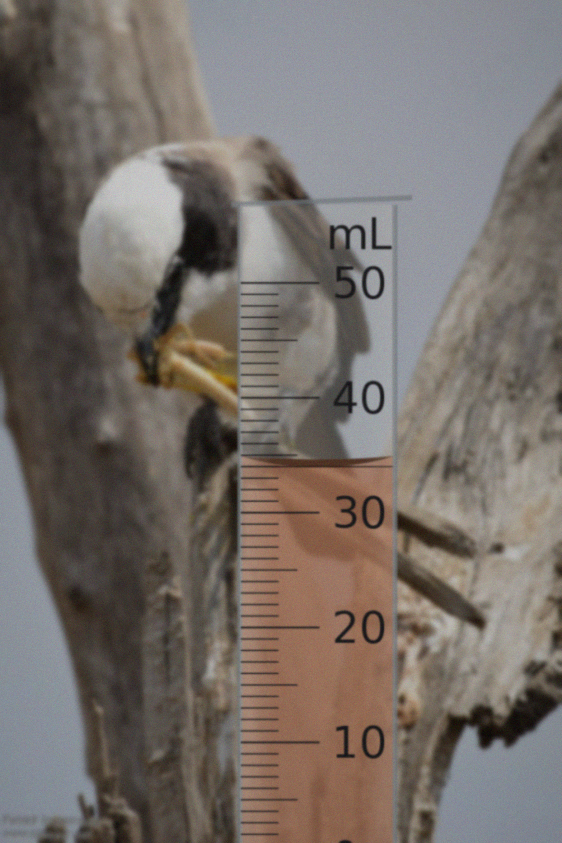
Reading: 34,mL
